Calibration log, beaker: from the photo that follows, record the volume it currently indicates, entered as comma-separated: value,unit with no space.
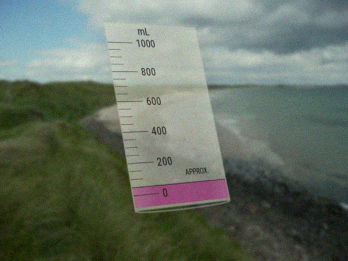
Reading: 50,mL
